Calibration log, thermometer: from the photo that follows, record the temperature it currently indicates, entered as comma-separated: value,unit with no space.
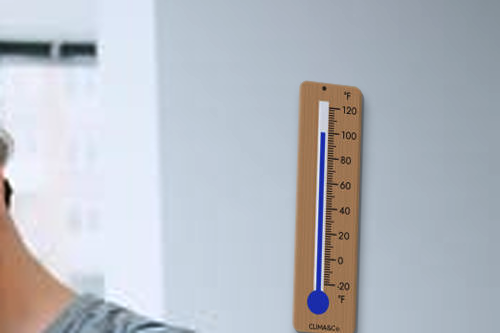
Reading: 100,°F
